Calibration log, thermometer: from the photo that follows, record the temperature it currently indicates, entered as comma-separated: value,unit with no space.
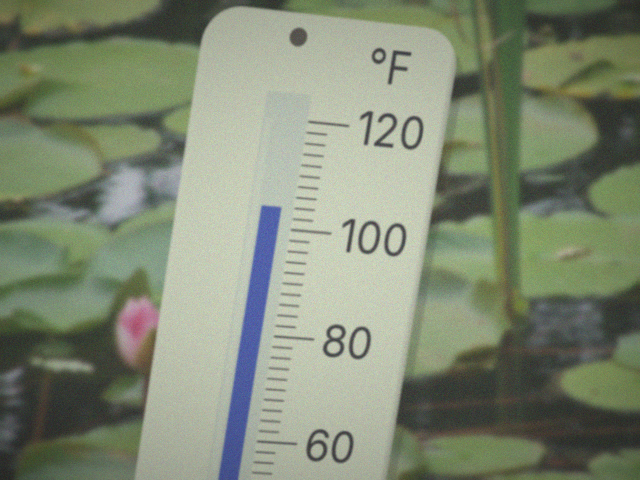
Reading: 104,°F
